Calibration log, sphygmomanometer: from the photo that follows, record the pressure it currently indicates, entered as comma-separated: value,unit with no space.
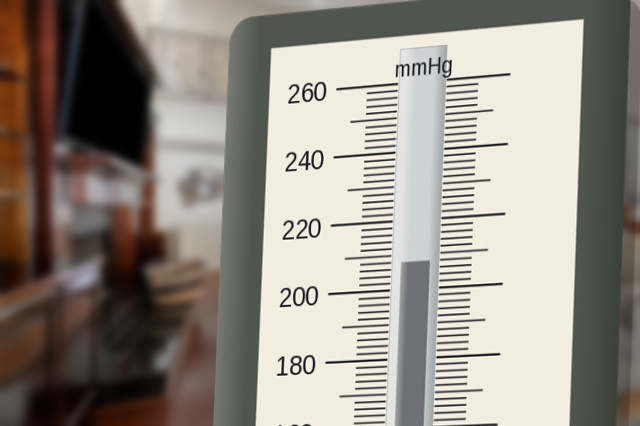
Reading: 208,mmHg
